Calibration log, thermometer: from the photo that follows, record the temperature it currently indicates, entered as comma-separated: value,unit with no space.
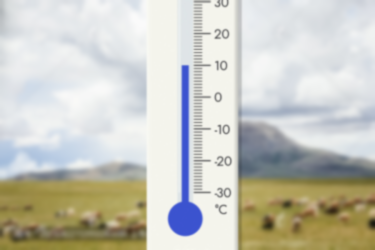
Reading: 10,°C
